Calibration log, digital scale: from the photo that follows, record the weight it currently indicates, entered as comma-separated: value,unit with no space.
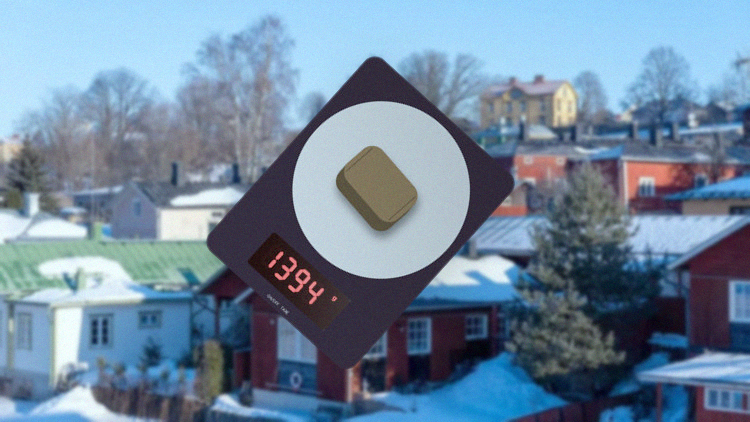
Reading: 1394,g
